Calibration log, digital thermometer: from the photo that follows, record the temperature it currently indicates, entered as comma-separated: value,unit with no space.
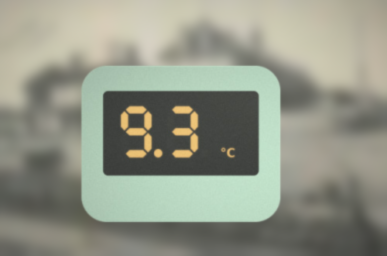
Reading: 9.3,°C
